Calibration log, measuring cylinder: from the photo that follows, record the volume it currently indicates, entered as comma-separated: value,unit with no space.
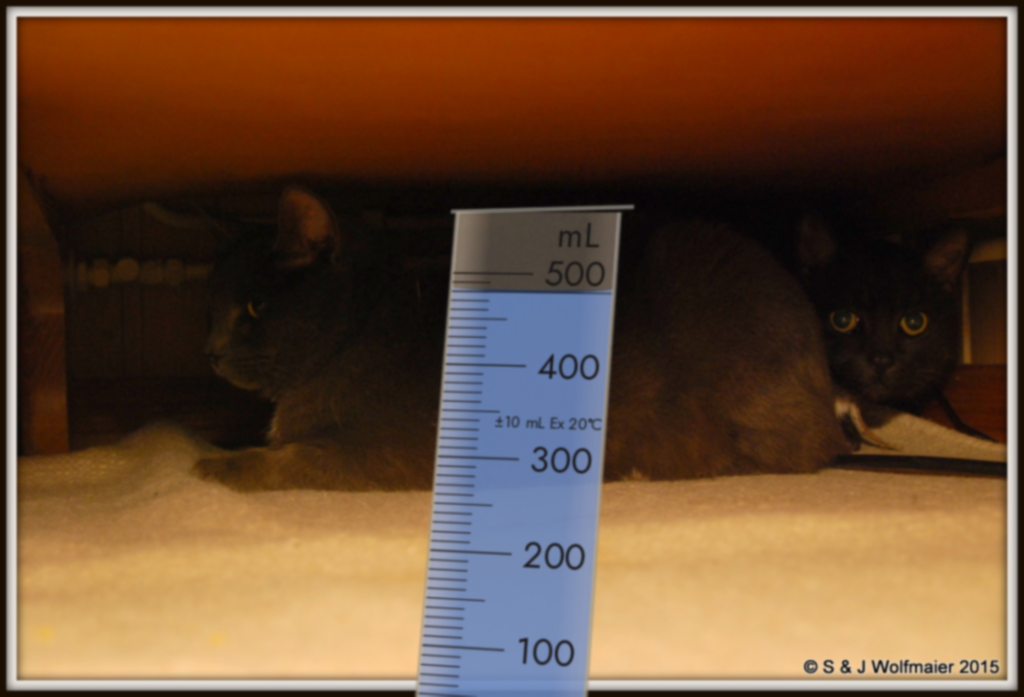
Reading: 480,mL
